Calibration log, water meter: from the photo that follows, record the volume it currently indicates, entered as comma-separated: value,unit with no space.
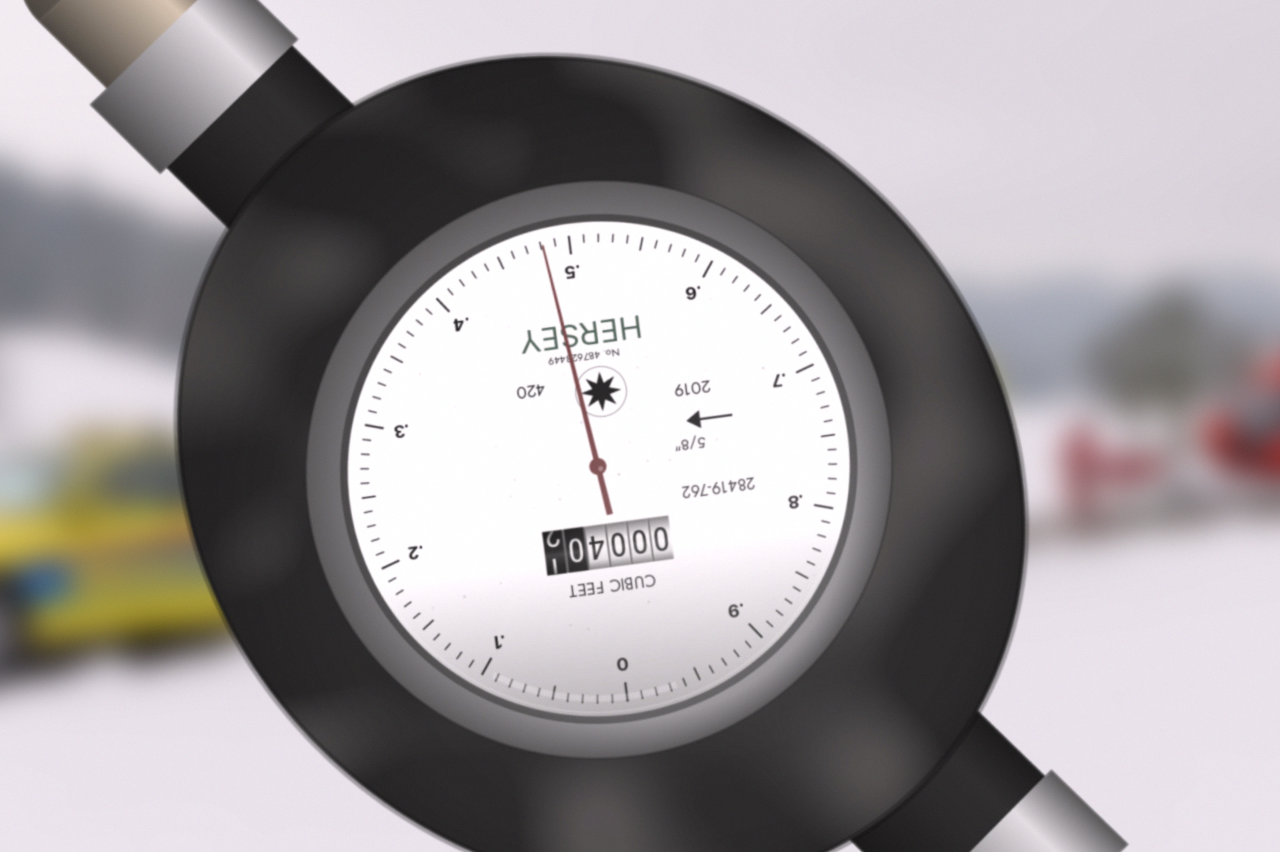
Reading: 401.48,ft³
